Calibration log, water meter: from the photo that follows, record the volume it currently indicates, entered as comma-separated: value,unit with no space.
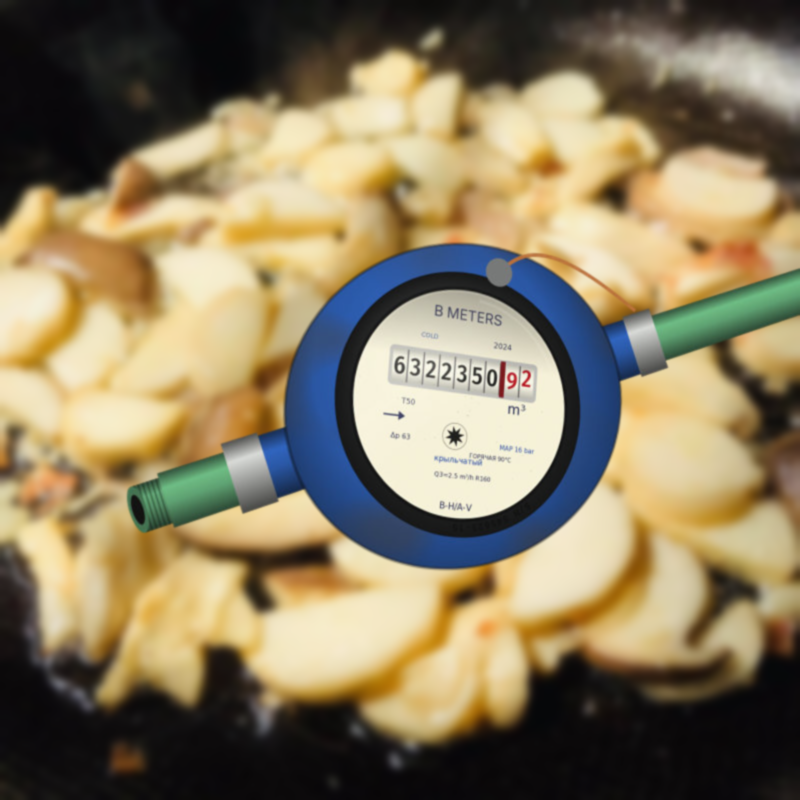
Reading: 6322350.92,m³
